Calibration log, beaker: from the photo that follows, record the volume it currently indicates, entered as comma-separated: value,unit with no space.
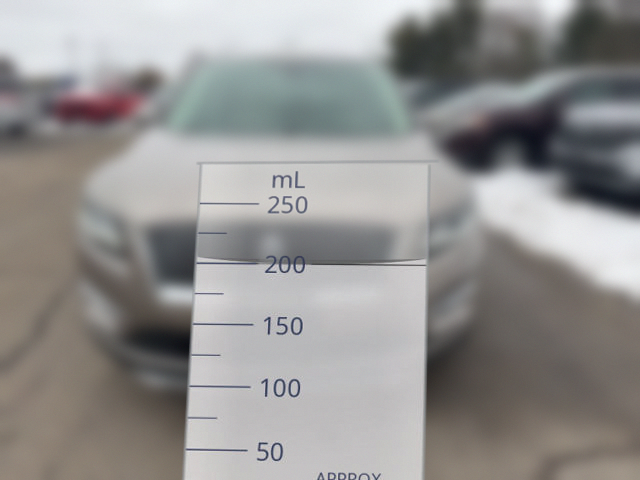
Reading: 200,mL
